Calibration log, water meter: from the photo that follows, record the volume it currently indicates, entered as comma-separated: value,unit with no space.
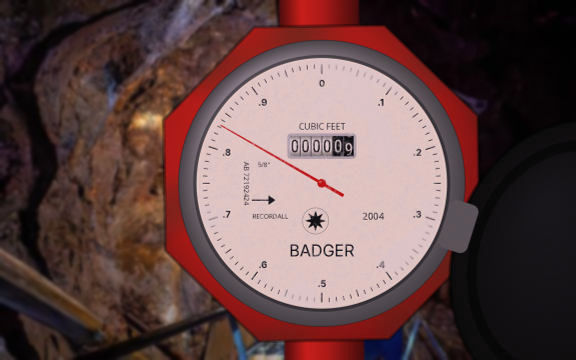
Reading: 8.83,ft³
